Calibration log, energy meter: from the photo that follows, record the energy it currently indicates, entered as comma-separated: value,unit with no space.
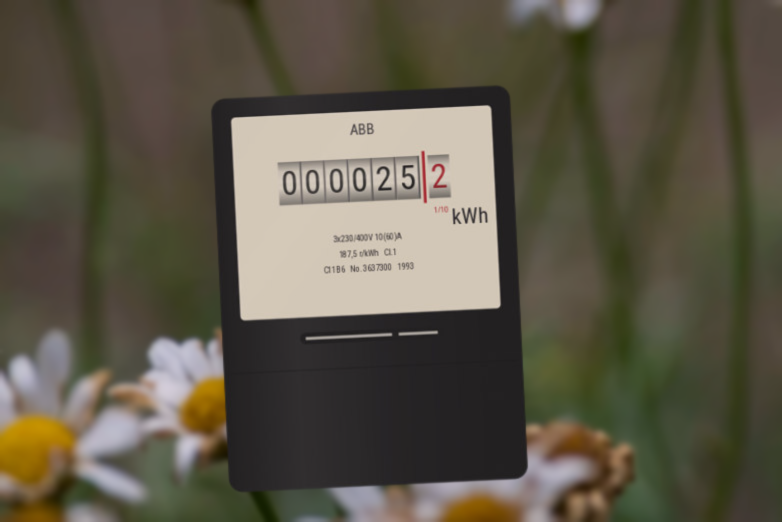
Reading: 25.2,kWh
